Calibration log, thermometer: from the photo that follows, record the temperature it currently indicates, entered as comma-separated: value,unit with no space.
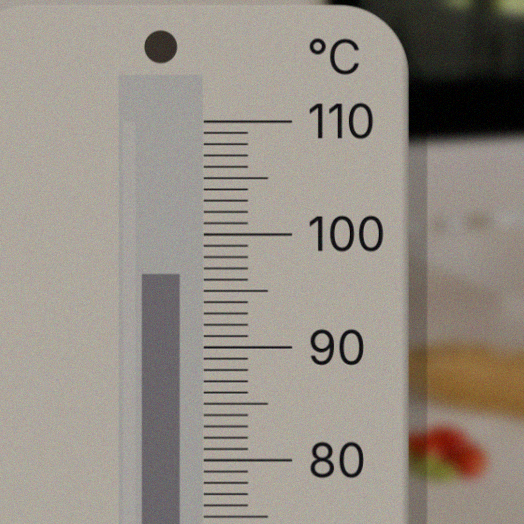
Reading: 96.5,°C
